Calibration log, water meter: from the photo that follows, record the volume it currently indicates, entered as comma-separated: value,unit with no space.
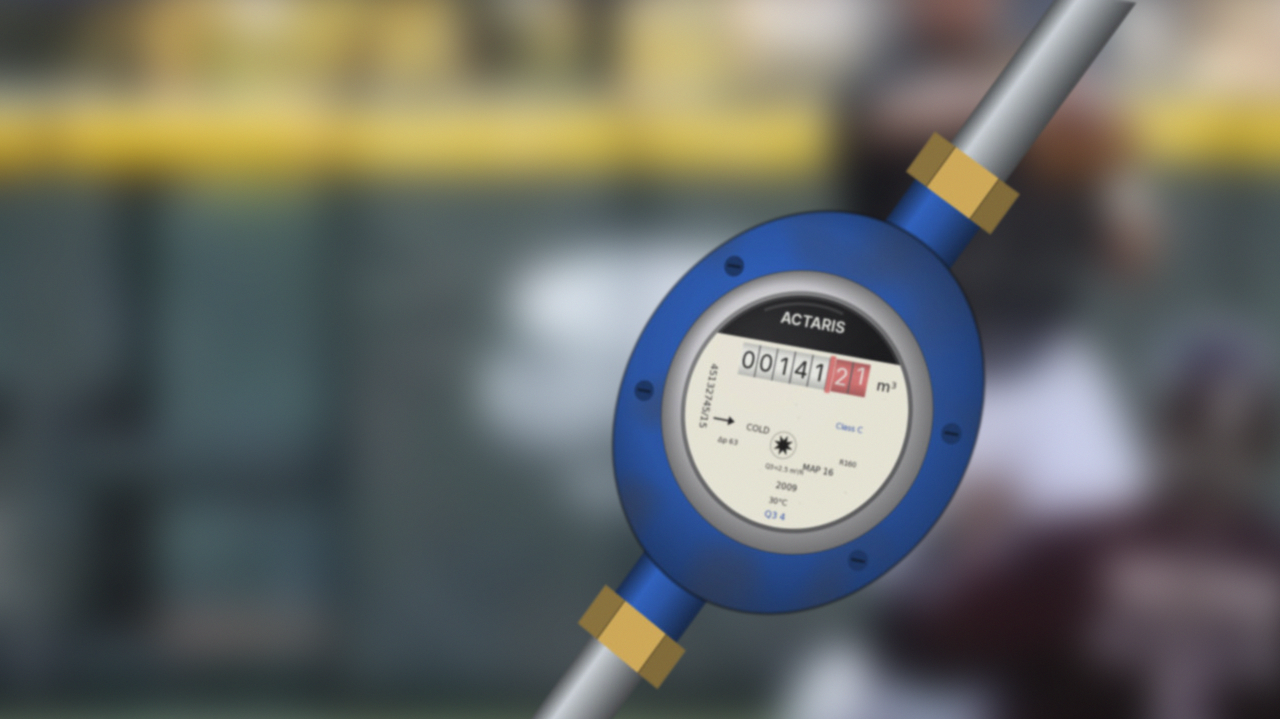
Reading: 141.21,m³
